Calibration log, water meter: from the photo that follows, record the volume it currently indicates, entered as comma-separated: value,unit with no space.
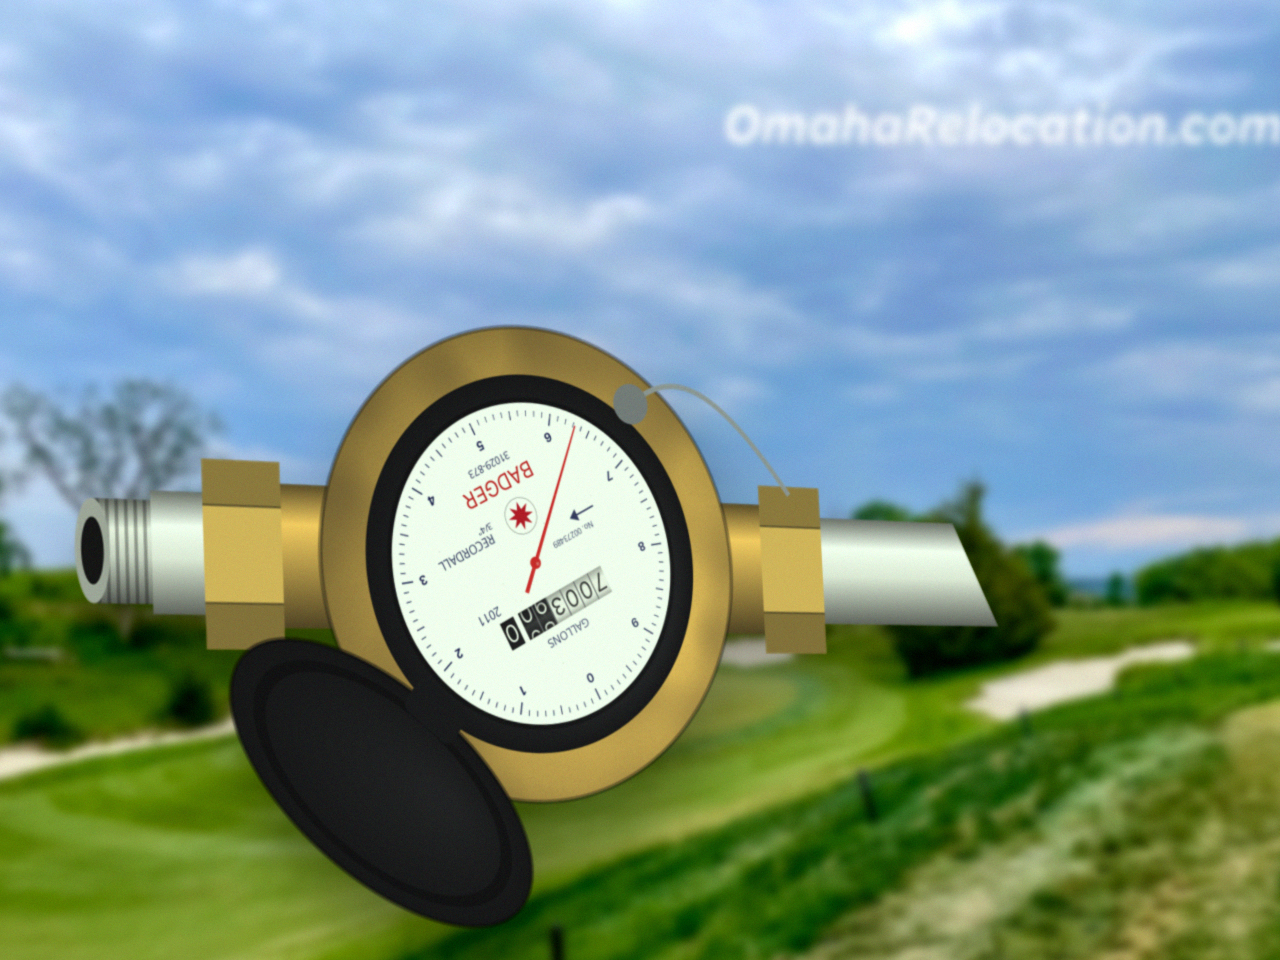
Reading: 7003896.3,gal
